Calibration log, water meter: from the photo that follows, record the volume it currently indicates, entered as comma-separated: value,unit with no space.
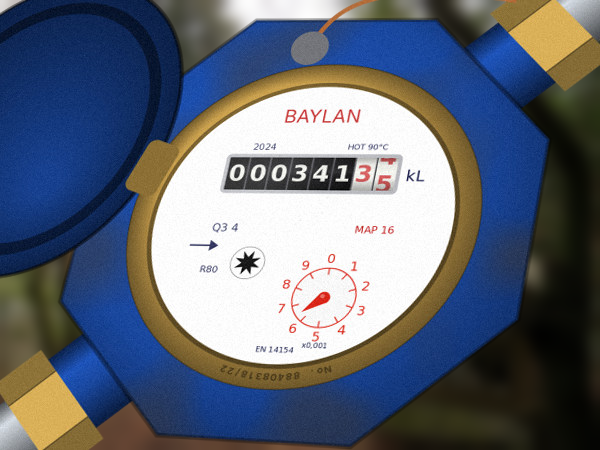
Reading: 341.346,kL
